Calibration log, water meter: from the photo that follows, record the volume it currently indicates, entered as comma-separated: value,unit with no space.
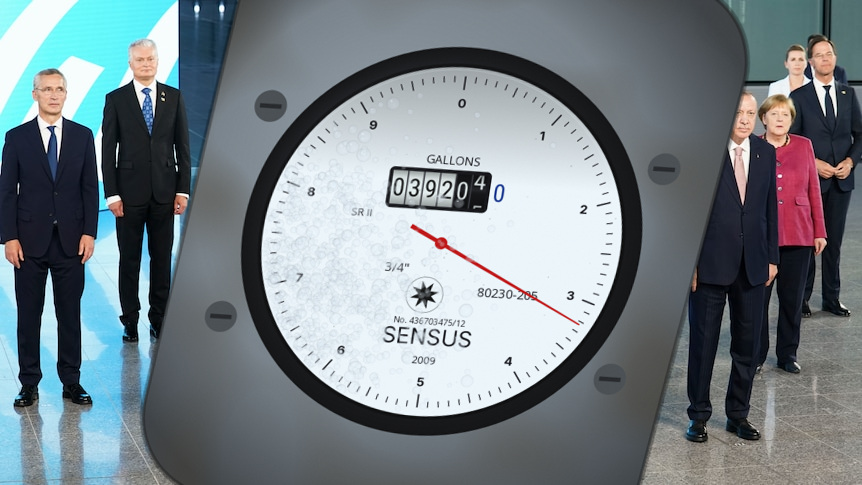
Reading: 392043.2,gal
